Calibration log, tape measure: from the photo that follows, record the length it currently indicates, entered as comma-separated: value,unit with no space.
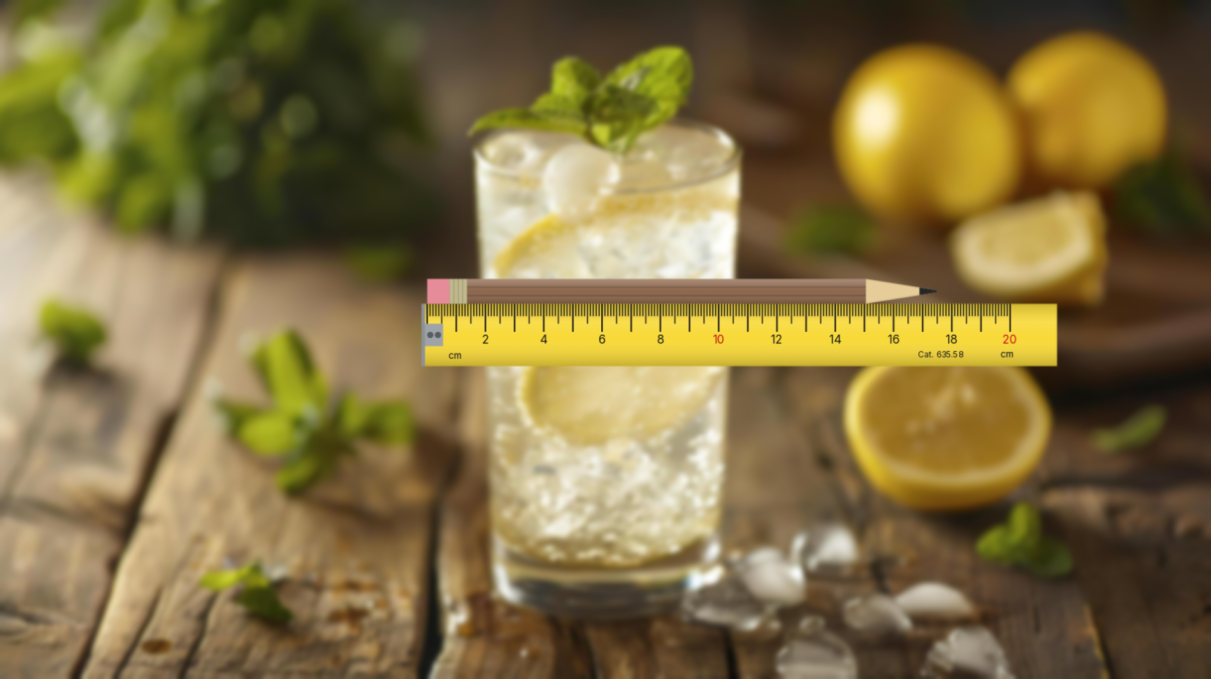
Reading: 17.5,cm
